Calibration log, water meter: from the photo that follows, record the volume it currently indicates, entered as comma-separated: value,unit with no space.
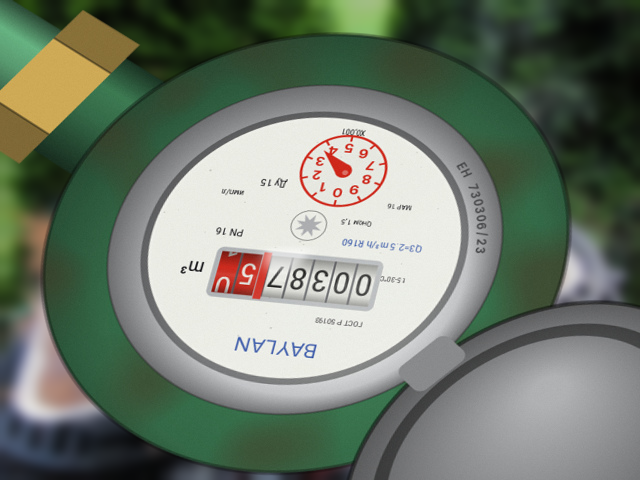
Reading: 387.503,m³
